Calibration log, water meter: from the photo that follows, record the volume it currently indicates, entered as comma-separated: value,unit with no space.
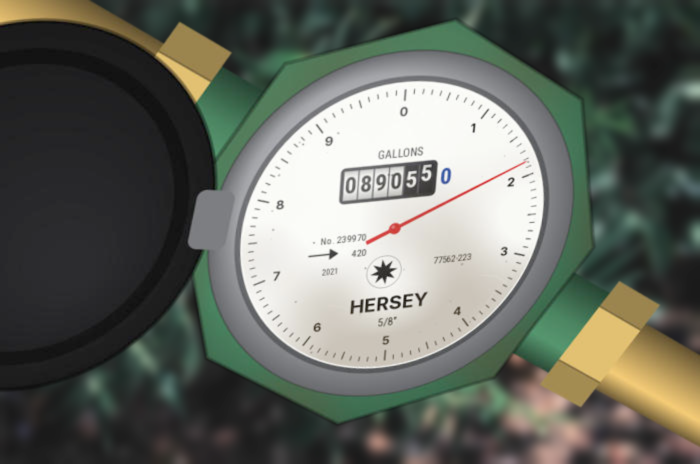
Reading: 890551.8,gal
